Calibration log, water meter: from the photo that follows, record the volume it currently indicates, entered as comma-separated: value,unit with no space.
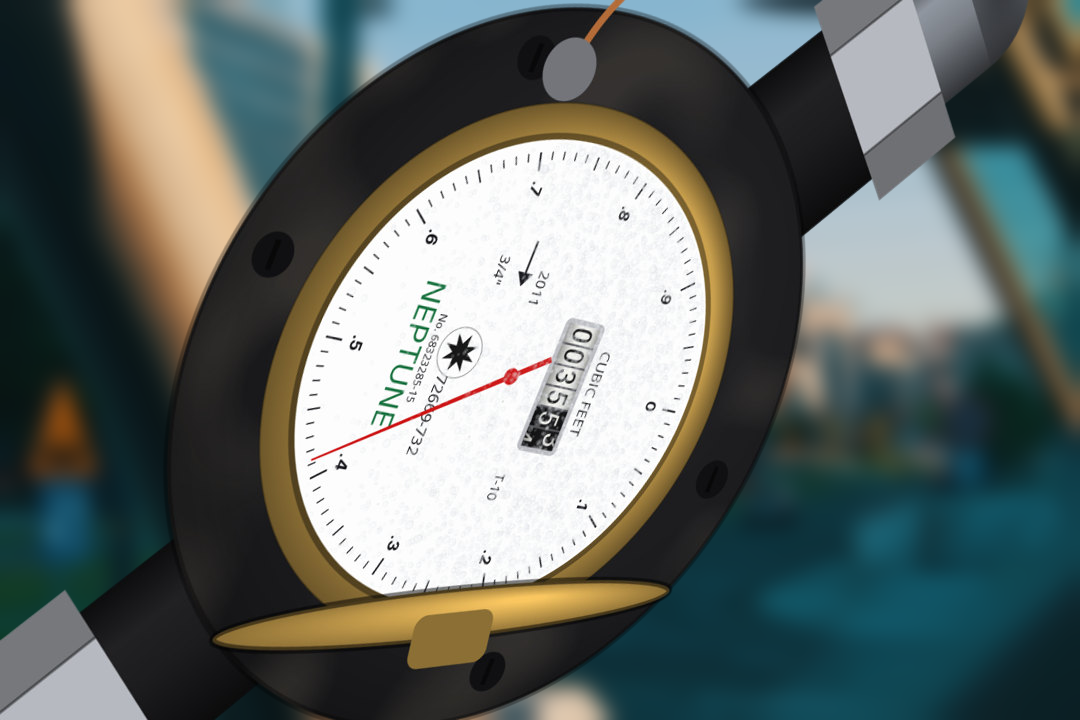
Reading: 3553.41,ft³
